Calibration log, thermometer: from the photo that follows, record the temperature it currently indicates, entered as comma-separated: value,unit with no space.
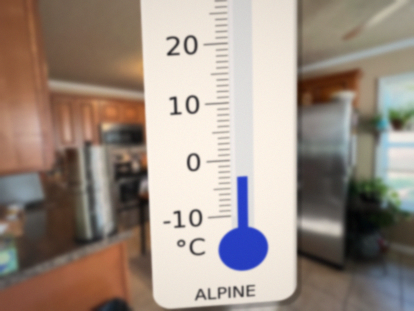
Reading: -3,°C
